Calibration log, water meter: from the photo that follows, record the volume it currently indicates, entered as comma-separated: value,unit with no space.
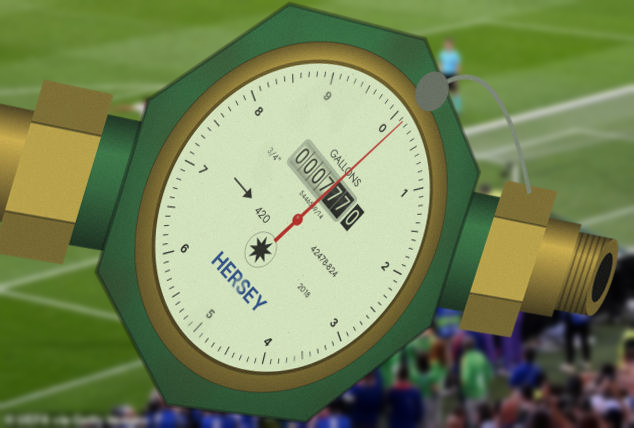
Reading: 7770.1,gal
